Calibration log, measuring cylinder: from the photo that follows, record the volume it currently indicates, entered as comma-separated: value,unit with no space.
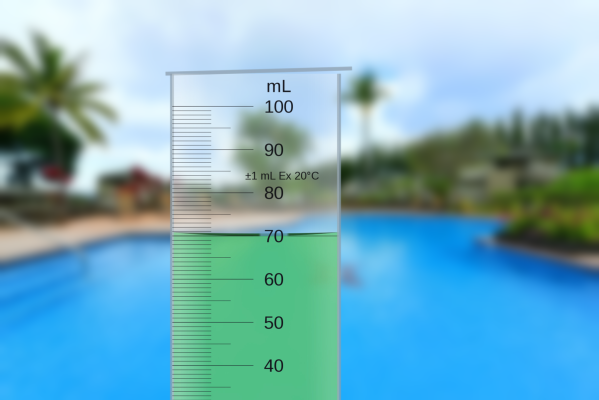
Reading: 70,mL
